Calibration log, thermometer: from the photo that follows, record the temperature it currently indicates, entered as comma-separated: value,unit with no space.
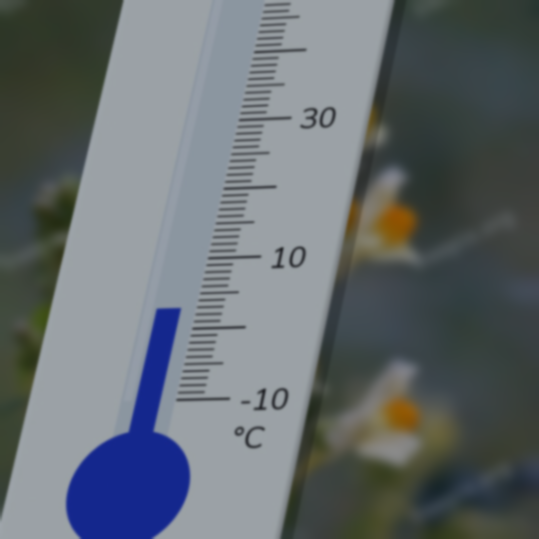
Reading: 3,°C
